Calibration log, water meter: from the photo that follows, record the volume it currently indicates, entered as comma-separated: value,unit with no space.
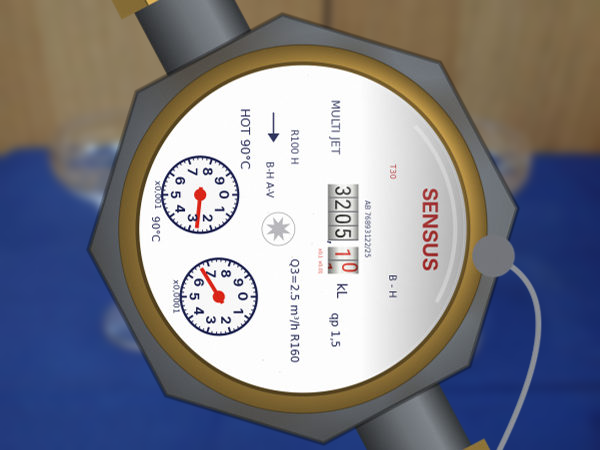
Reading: 3205.1026,kL
